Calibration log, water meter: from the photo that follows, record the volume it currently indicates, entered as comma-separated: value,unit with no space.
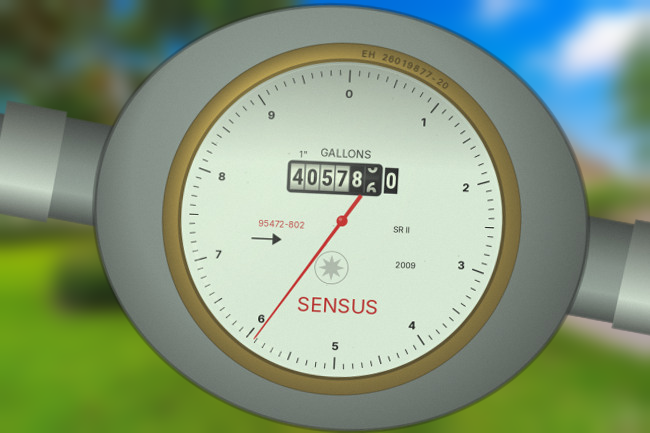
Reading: 4057855.9,gal
